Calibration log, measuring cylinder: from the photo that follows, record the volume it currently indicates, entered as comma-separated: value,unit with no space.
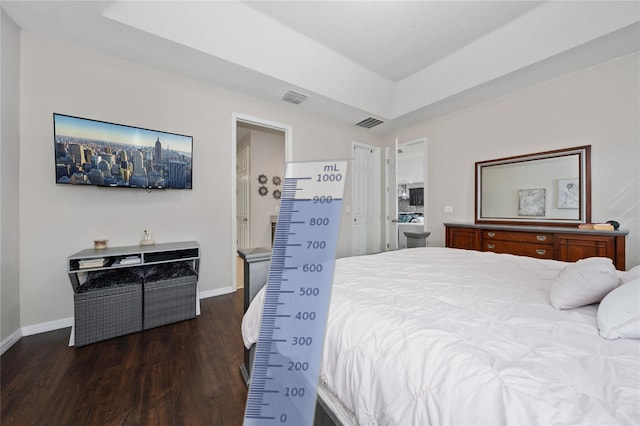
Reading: 900,mL
